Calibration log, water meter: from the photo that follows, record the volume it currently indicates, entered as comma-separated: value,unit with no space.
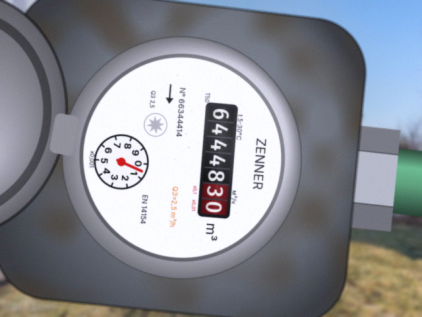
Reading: 64448.300,m³
